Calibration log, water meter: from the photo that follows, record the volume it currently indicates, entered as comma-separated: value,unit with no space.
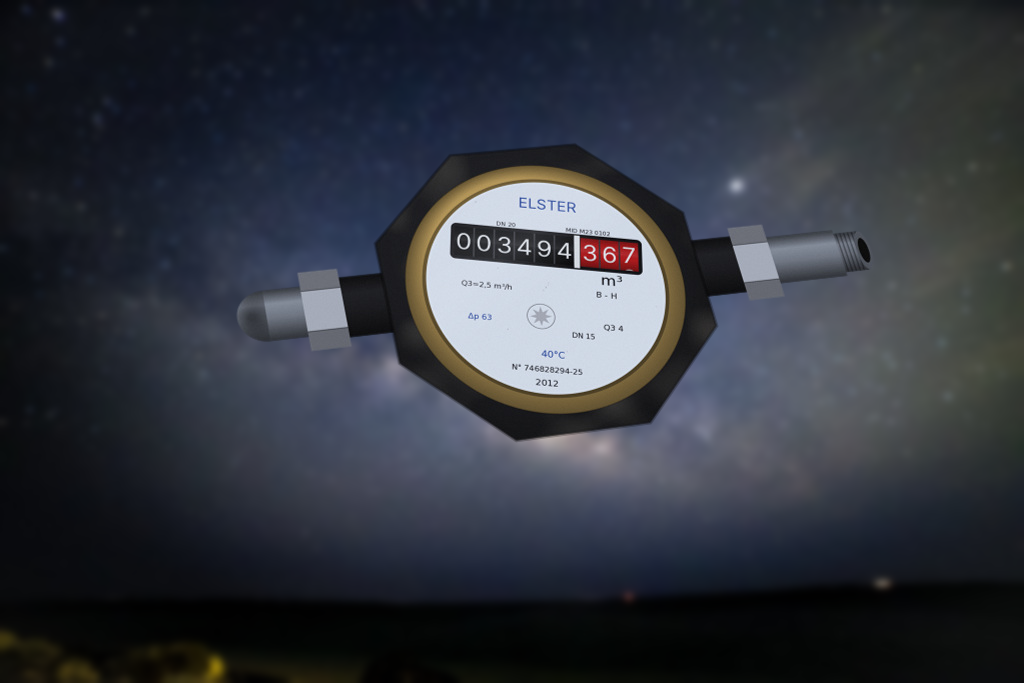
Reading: 3494.367,m³
